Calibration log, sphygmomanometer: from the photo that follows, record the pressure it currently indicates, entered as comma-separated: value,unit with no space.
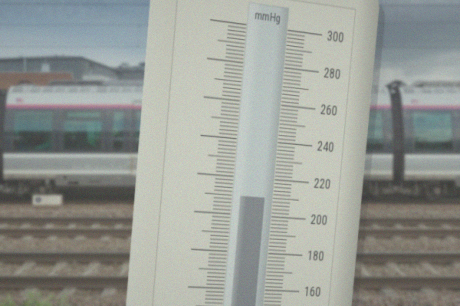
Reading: 210,mmHg
